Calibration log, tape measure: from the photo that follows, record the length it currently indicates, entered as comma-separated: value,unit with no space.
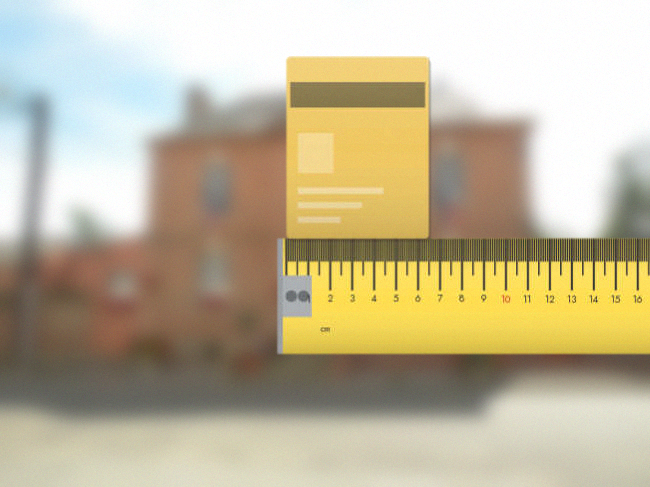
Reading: 6.5,cm
